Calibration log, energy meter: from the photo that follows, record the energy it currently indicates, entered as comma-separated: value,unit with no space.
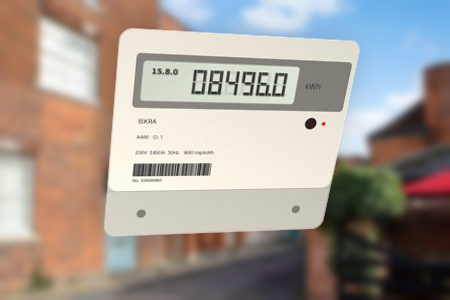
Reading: 8496.0,kWh
